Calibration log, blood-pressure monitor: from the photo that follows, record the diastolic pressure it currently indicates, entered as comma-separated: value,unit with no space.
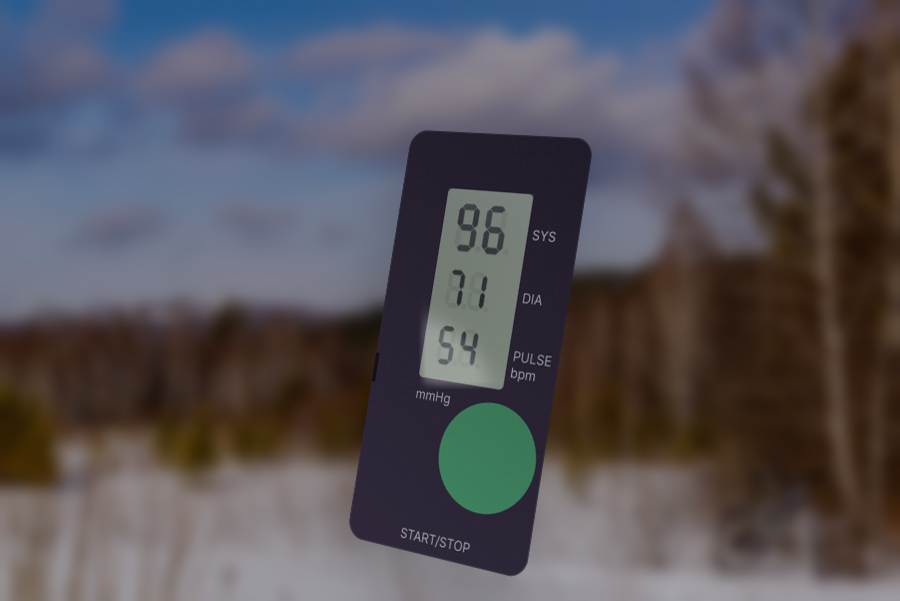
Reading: 71,mmHg
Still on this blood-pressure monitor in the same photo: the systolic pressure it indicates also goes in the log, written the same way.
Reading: 96,mmHg
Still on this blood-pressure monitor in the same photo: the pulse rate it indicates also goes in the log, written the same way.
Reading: 54,bpm
